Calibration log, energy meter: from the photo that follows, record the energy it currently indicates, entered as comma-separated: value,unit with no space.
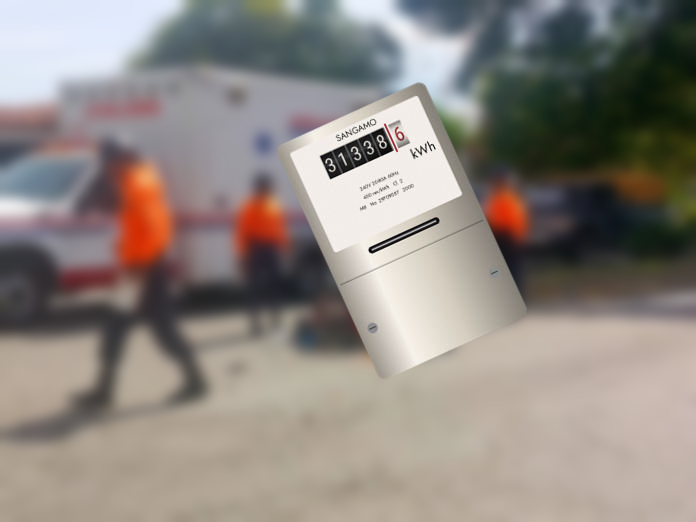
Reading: 31338.6,kWh
